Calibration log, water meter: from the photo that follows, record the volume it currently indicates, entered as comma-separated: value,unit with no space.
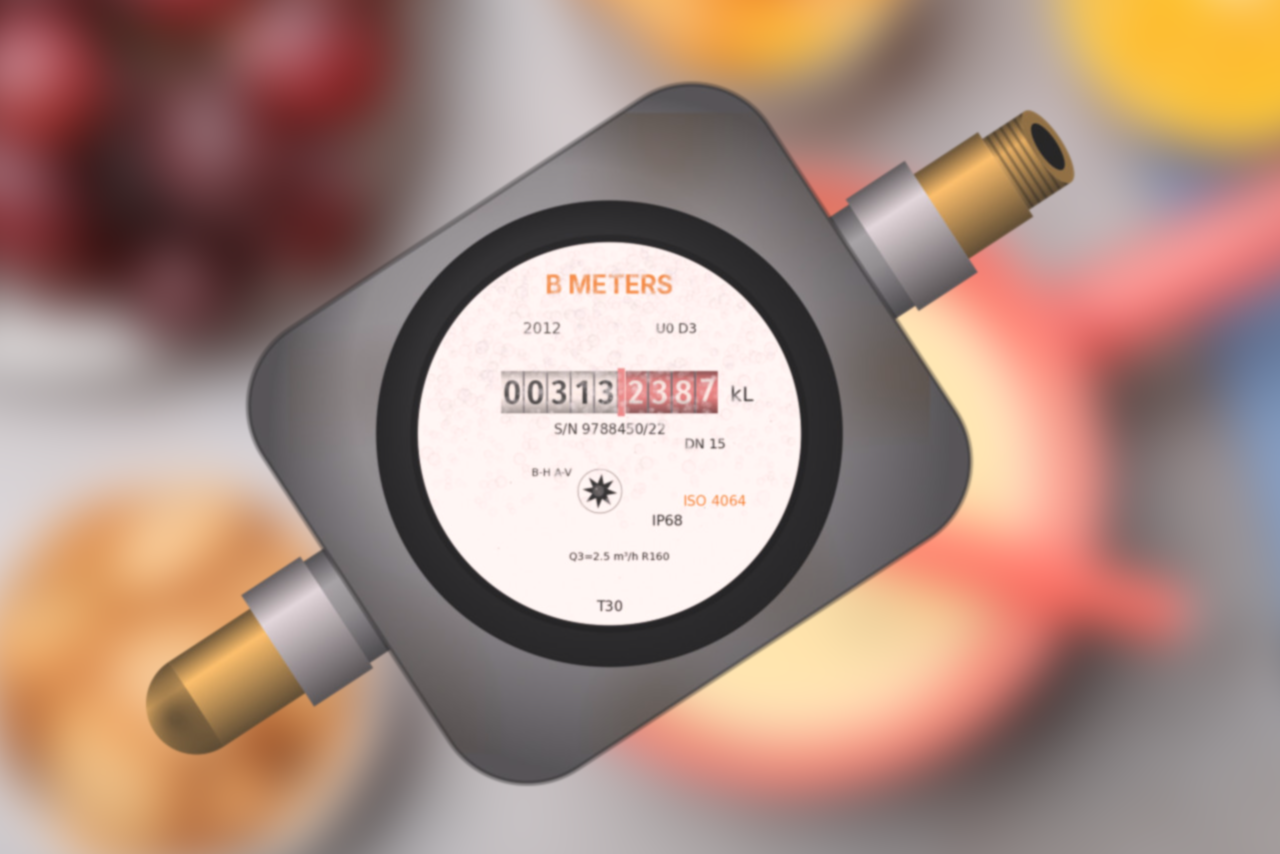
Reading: 313.2387,kL
